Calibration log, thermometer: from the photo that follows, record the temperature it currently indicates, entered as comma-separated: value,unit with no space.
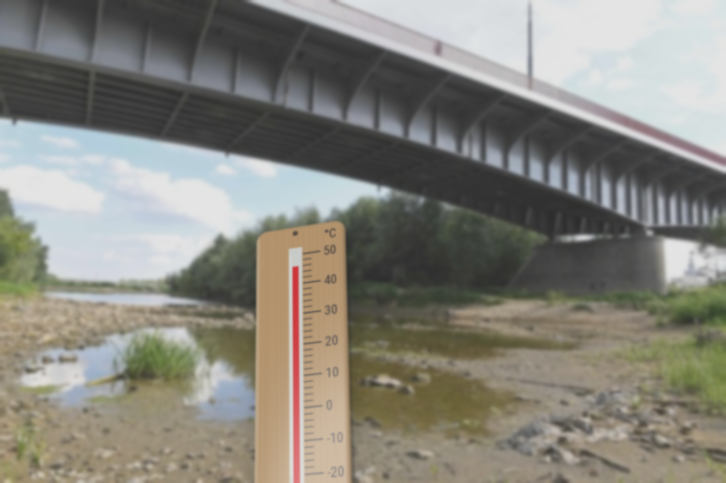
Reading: 46,°C
